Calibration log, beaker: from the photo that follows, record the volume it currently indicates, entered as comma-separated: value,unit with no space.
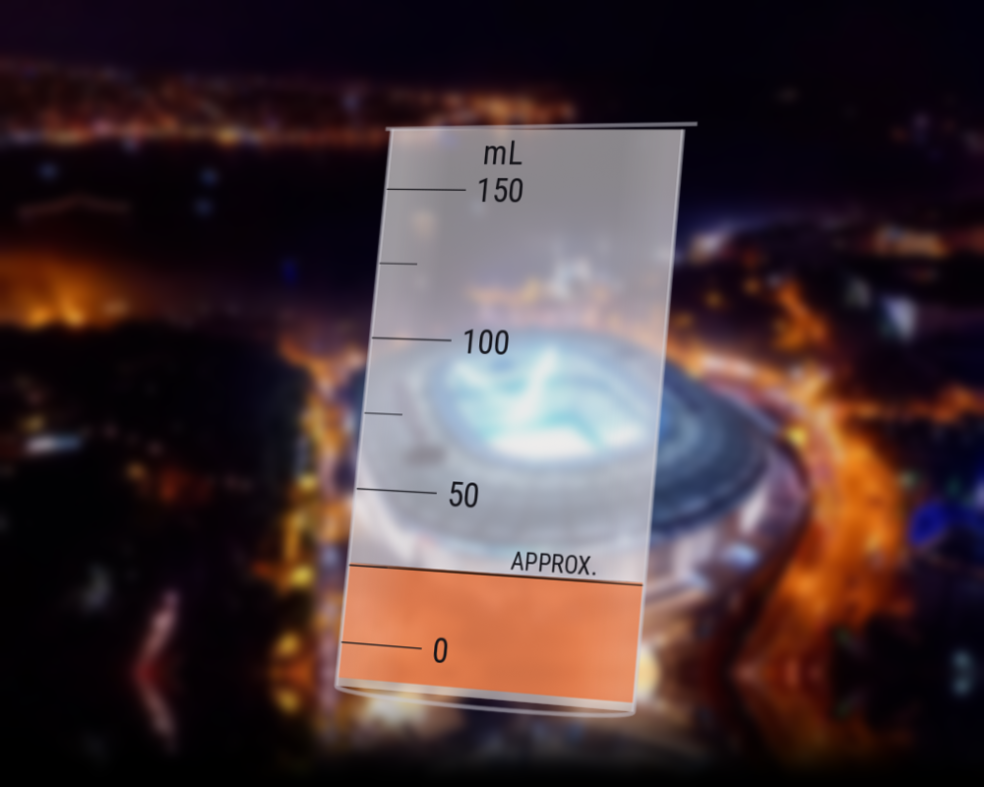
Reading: 25,mL
